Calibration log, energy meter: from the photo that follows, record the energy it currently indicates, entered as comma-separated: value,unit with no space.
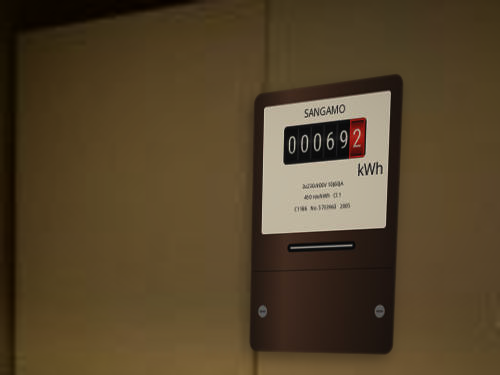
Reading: 69.2,kWh
